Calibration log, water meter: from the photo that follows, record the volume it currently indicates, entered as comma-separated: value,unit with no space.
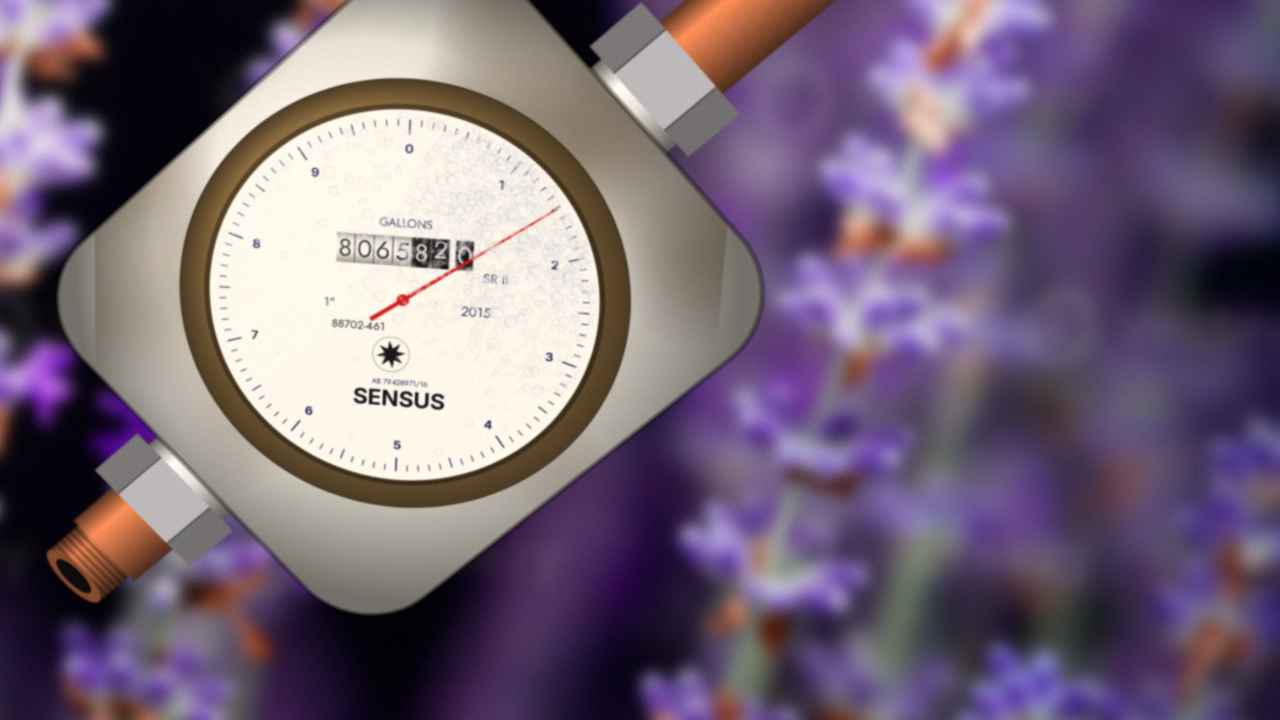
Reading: 8065821.5,gal
